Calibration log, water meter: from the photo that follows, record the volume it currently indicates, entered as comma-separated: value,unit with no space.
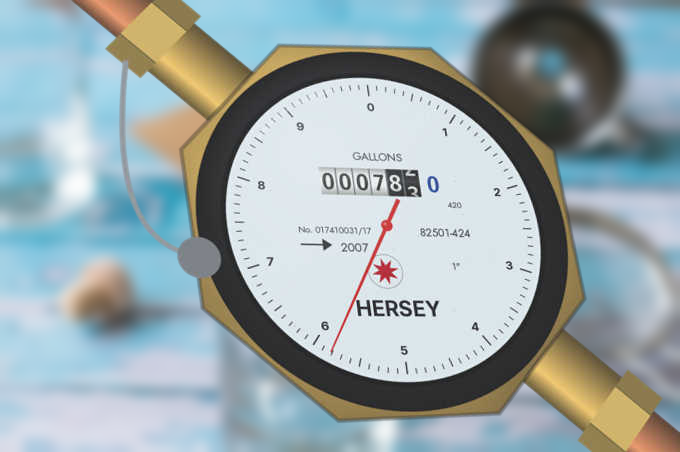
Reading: 7825.8,gal
